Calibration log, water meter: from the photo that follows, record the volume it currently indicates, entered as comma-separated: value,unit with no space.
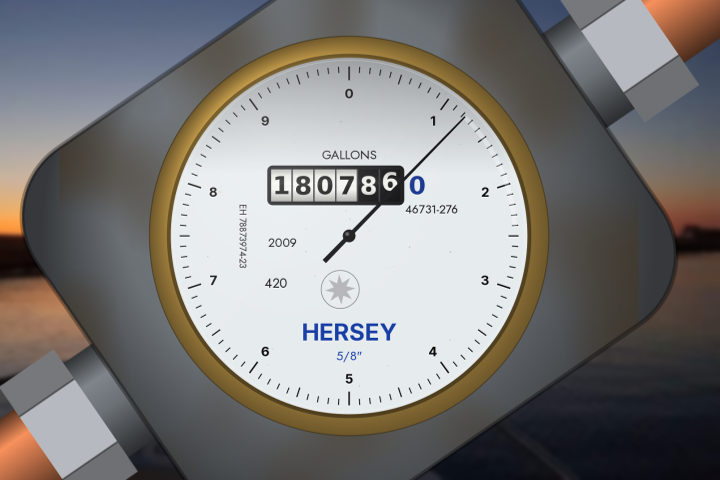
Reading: 1807861.2,gal
